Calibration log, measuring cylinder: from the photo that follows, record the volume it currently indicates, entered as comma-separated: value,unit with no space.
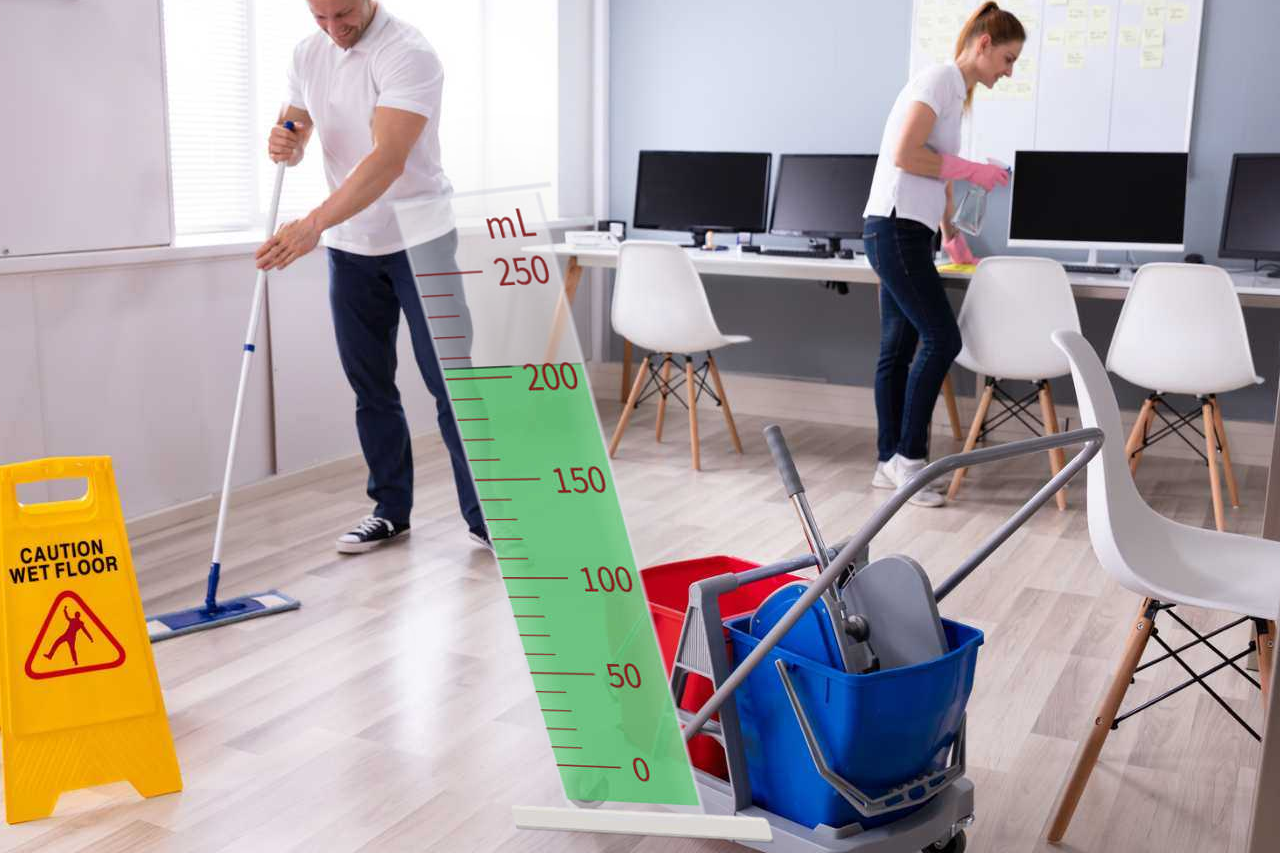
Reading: 205,mL
